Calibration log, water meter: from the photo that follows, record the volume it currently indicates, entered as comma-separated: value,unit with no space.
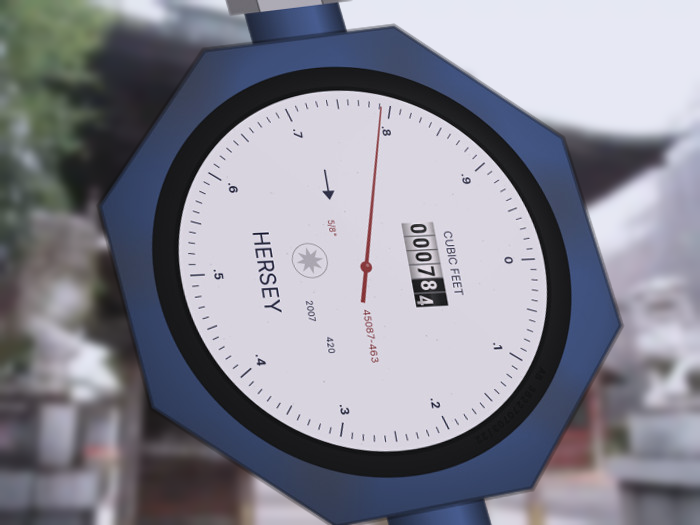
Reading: 783.79,ft³
